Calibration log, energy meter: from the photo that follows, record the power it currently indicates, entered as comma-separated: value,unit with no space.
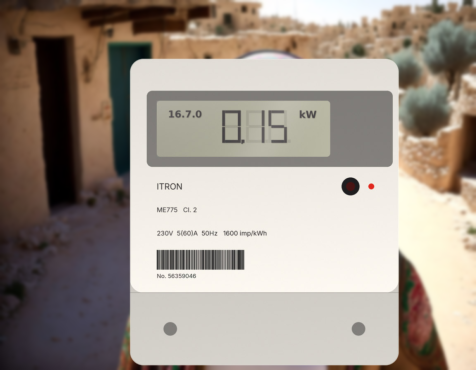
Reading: 0.15,kW
